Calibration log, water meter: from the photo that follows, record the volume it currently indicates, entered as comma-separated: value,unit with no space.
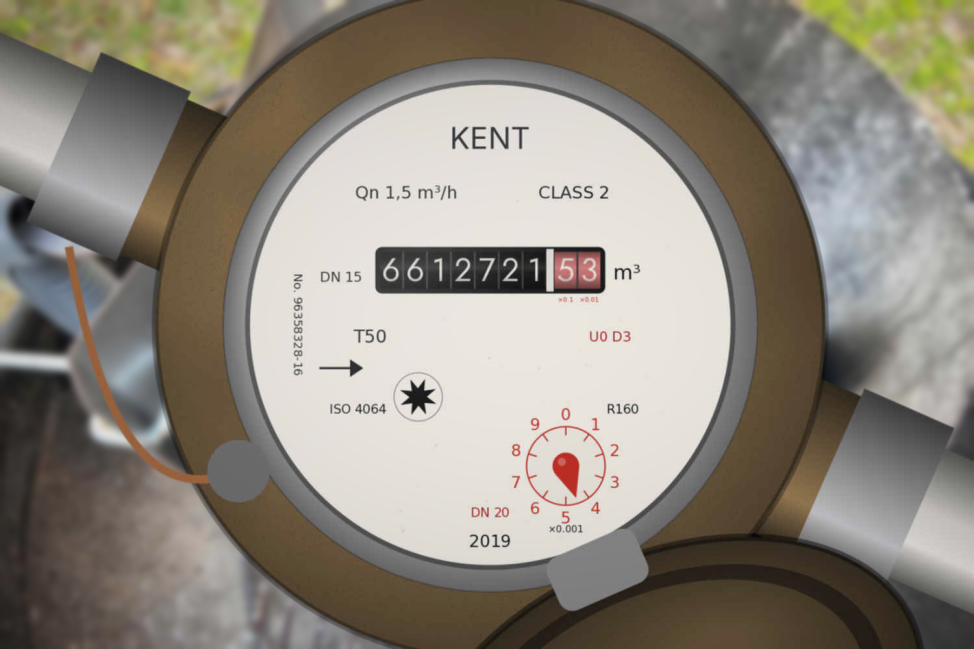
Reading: 6612721.534,m³
